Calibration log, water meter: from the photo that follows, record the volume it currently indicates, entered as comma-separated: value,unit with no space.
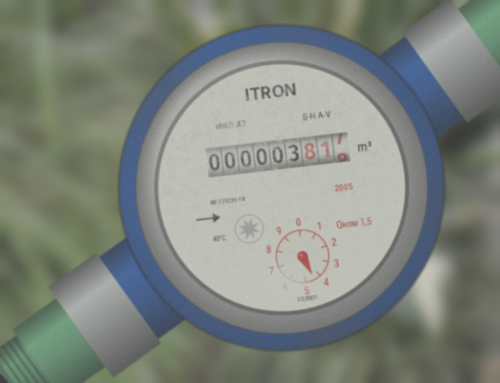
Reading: 3.8174,m³
